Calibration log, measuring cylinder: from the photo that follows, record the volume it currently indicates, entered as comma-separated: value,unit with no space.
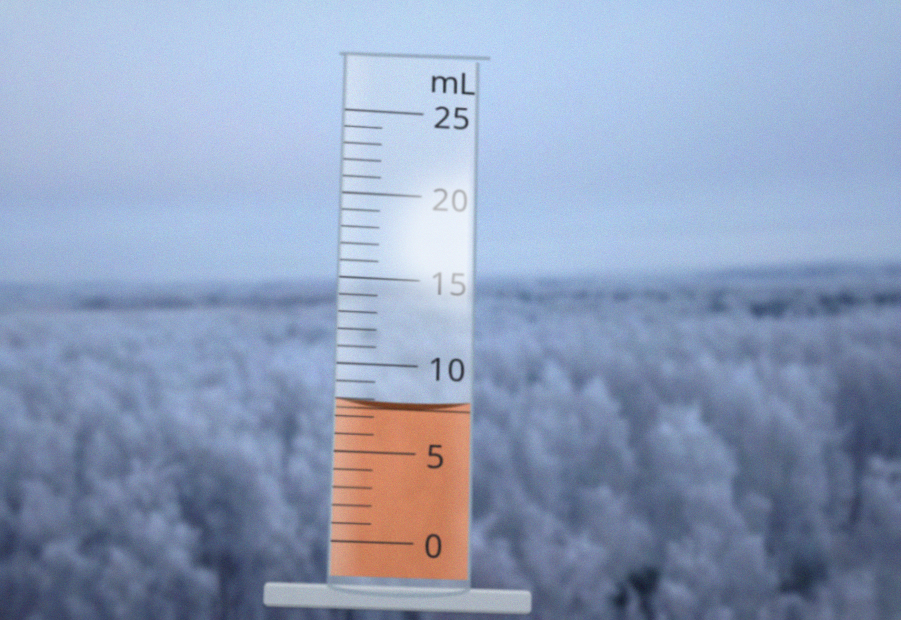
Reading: 7.5,mL
